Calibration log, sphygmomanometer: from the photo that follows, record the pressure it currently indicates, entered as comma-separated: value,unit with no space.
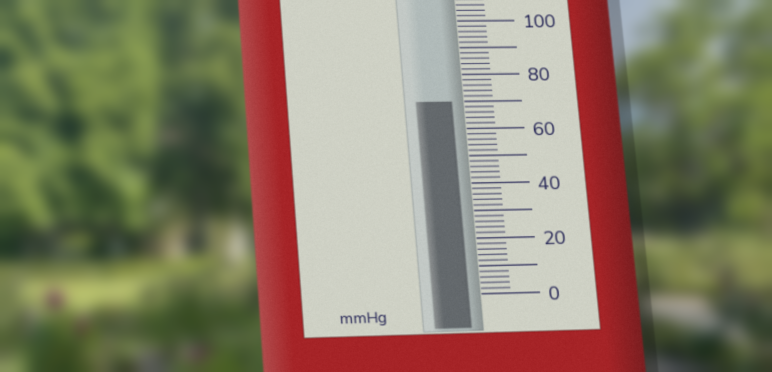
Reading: 70,mmHg
